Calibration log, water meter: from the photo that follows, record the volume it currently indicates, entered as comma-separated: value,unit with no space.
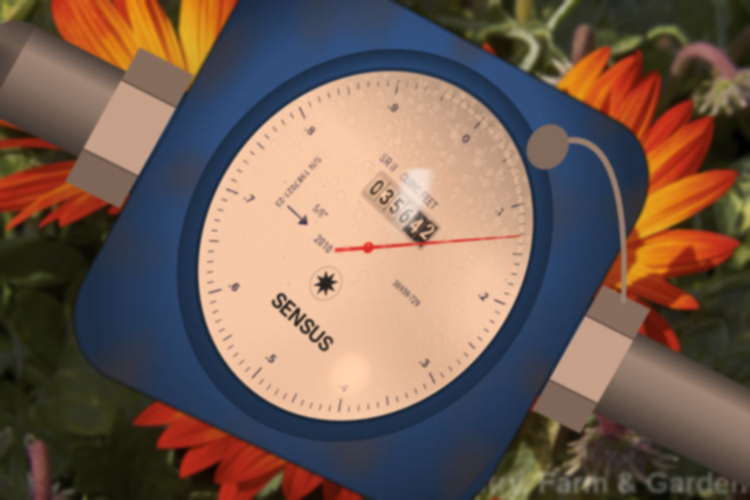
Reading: 35642.13,ft³
